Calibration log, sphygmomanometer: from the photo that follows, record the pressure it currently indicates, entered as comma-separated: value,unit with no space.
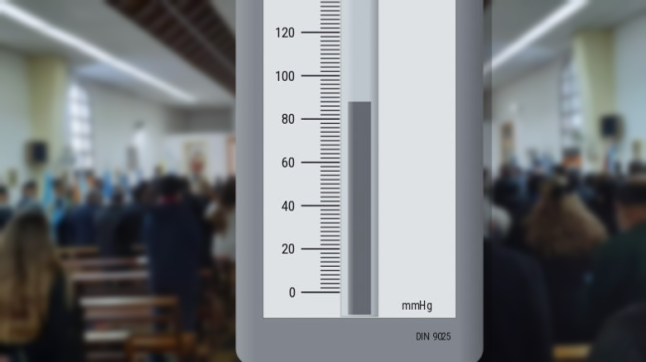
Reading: 88,mmHg
